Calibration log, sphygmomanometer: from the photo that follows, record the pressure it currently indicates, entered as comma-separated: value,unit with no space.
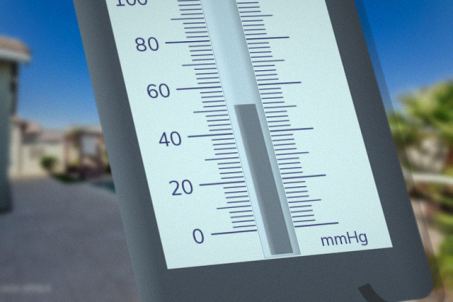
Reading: 52,mmHg
